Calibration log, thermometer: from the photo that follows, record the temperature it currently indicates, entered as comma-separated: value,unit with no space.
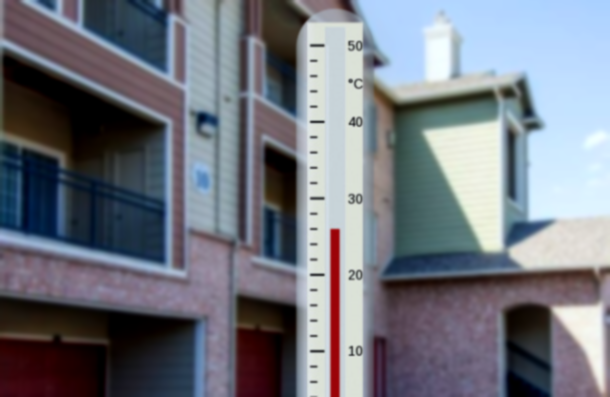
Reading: 26,°C
